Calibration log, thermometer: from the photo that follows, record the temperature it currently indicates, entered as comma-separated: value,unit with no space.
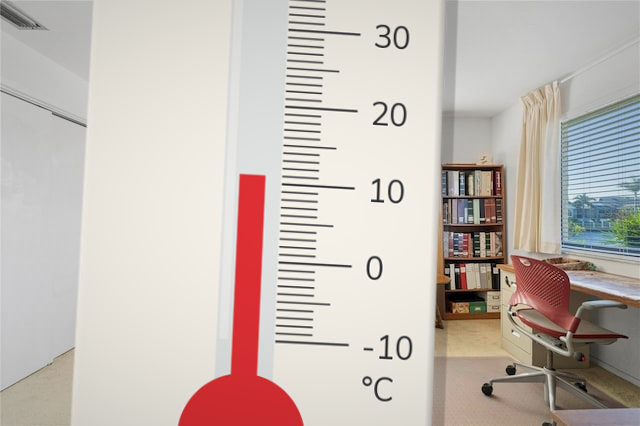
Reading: 11,°C
